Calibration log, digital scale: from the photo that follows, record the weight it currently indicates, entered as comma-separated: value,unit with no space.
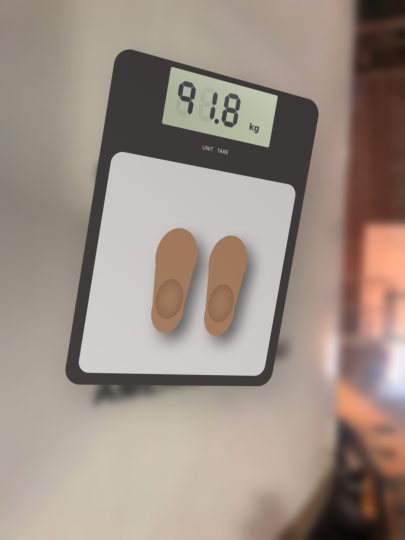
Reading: 91.8,kg
